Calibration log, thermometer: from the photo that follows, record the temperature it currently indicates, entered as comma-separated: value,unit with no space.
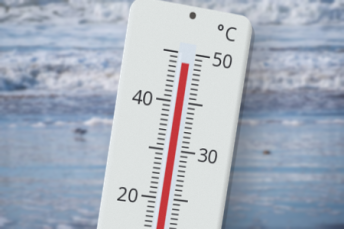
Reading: 48,°C
